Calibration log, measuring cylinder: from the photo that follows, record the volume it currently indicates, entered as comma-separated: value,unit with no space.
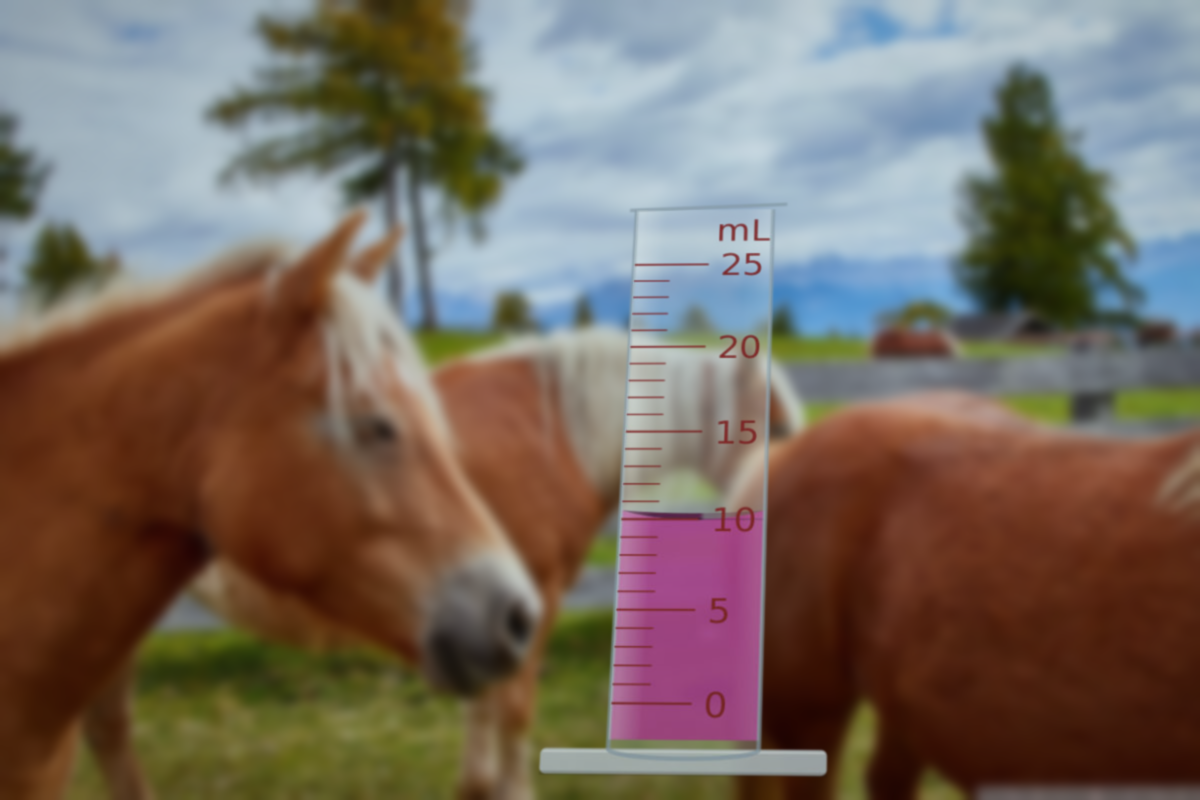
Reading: 10,mL
